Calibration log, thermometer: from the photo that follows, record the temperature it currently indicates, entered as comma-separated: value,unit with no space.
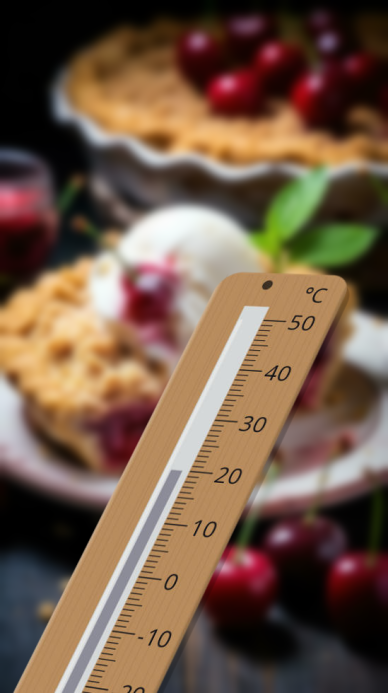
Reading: 20,°C
